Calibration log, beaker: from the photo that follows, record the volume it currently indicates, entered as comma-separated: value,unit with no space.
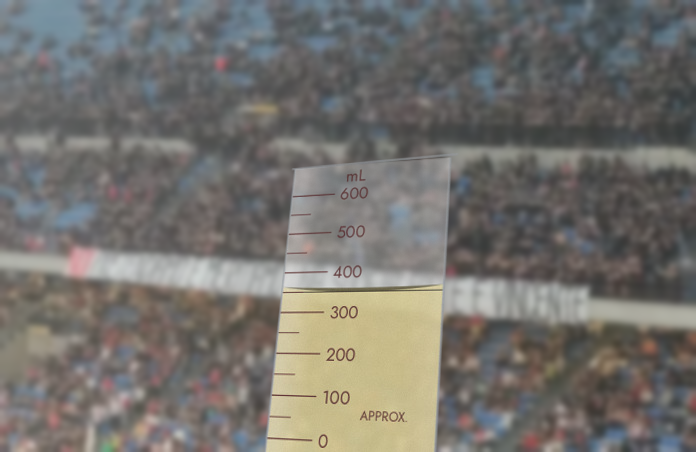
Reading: 350,mL
